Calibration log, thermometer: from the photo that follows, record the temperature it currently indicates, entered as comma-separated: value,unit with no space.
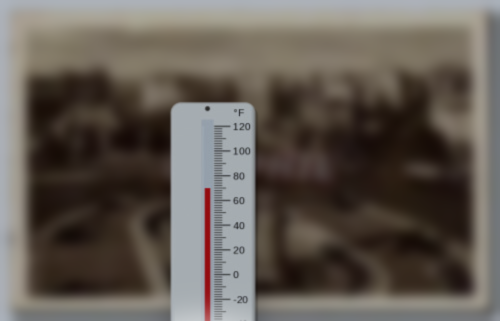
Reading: 70,°F
